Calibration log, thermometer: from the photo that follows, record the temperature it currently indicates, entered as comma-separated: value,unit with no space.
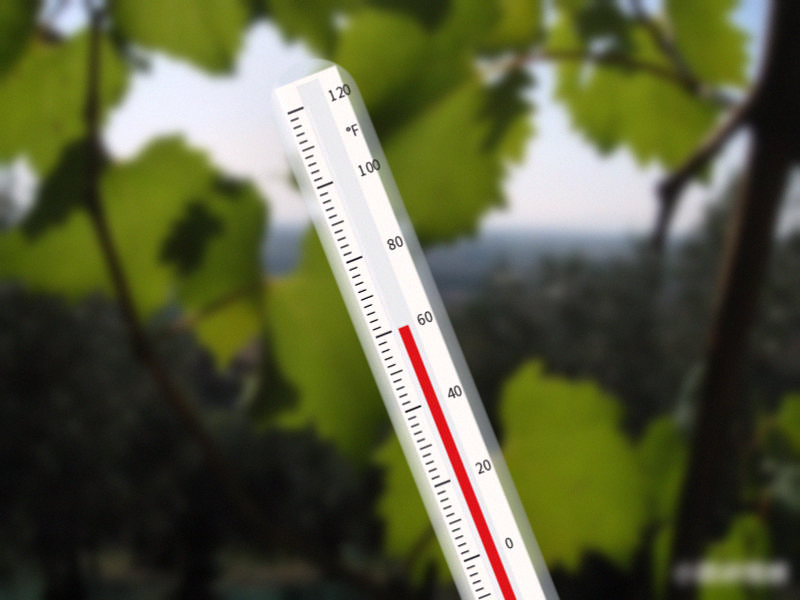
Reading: 60,°F
